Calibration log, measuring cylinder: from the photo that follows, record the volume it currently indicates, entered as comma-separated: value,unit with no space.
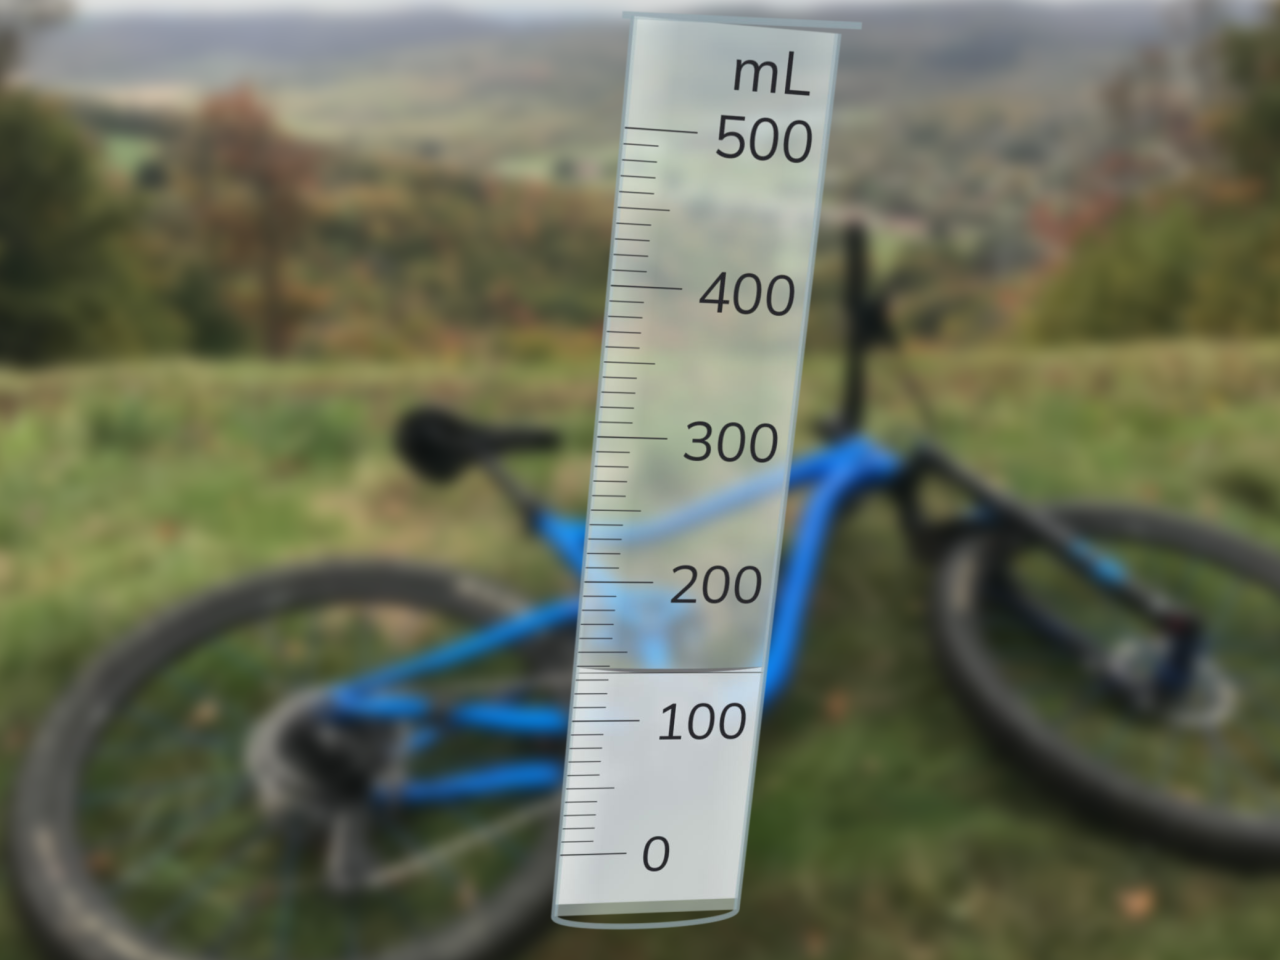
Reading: 135,mL
